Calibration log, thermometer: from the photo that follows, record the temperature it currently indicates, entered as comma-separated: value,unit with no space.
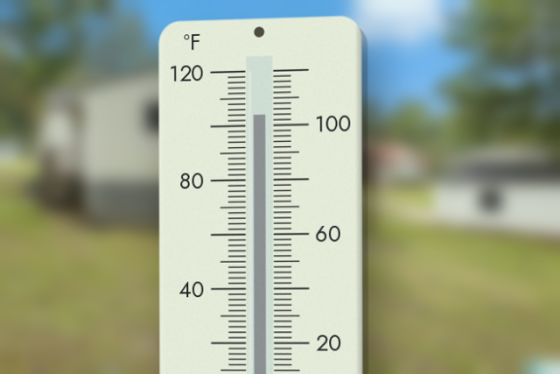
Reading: 104,°F
